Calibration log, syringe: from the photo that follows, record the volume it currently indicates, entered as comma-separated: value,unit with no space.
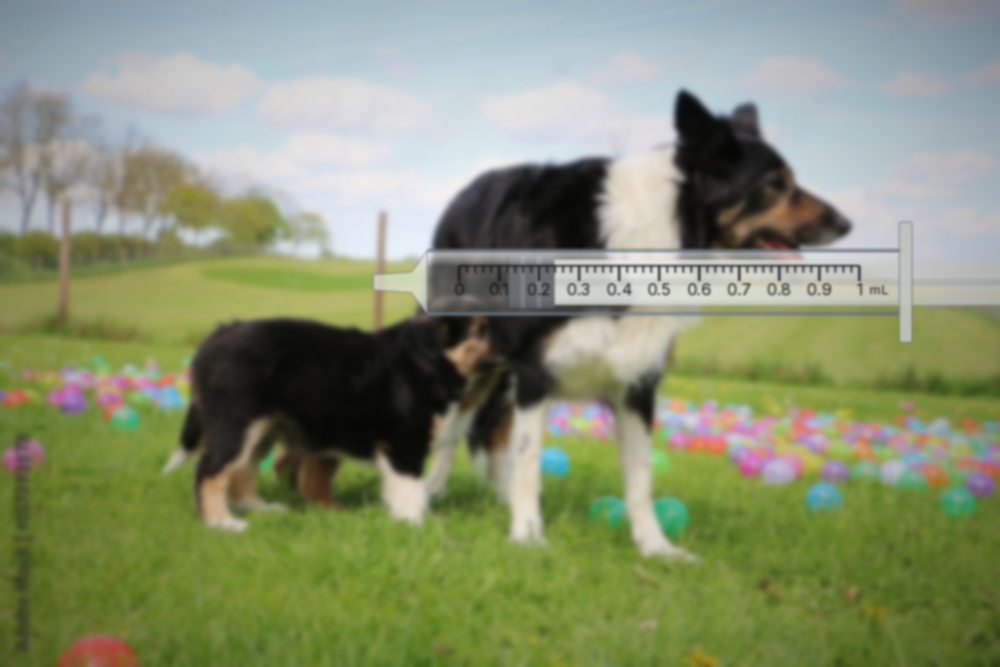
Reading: 0.12,mL
